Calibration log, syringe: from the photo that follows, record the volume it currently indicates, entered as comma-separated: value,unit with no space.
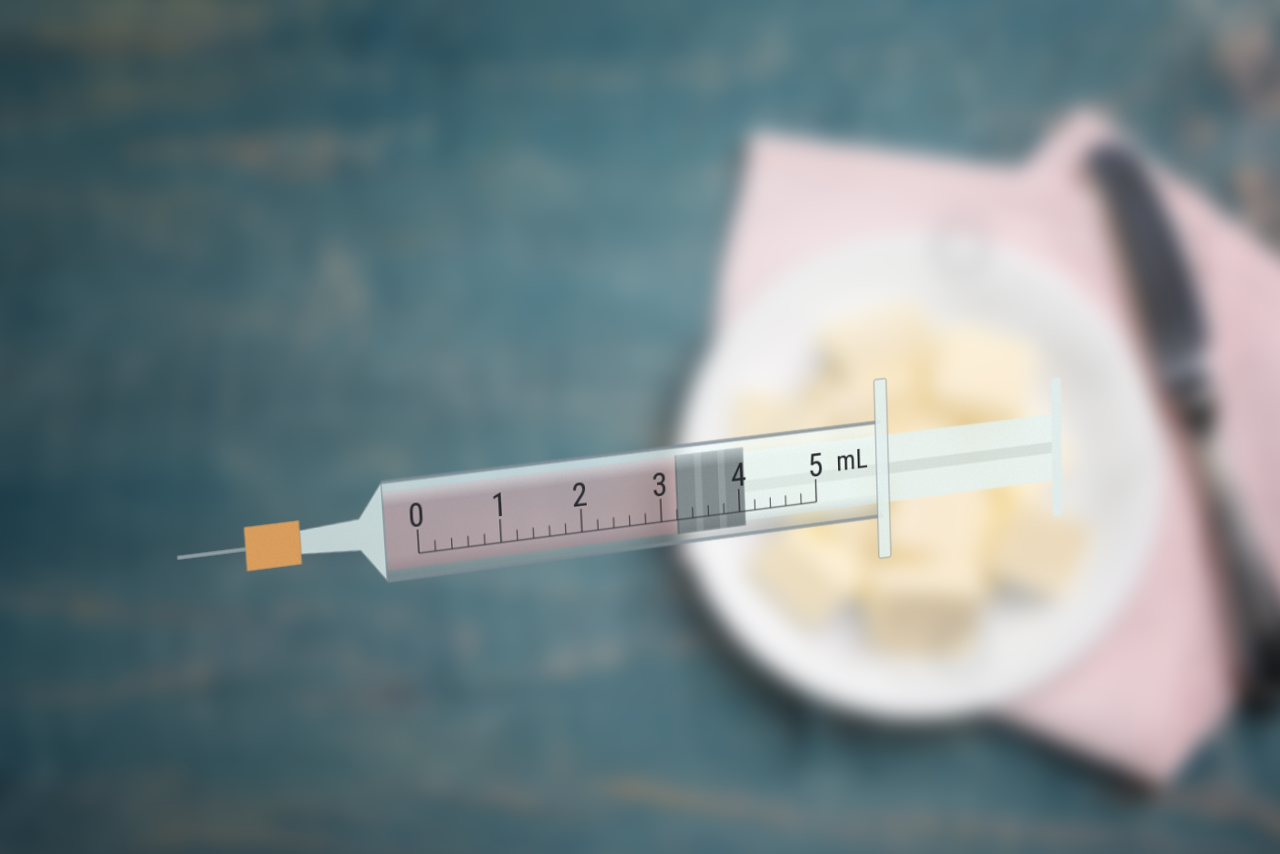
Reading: 3.2,mL
